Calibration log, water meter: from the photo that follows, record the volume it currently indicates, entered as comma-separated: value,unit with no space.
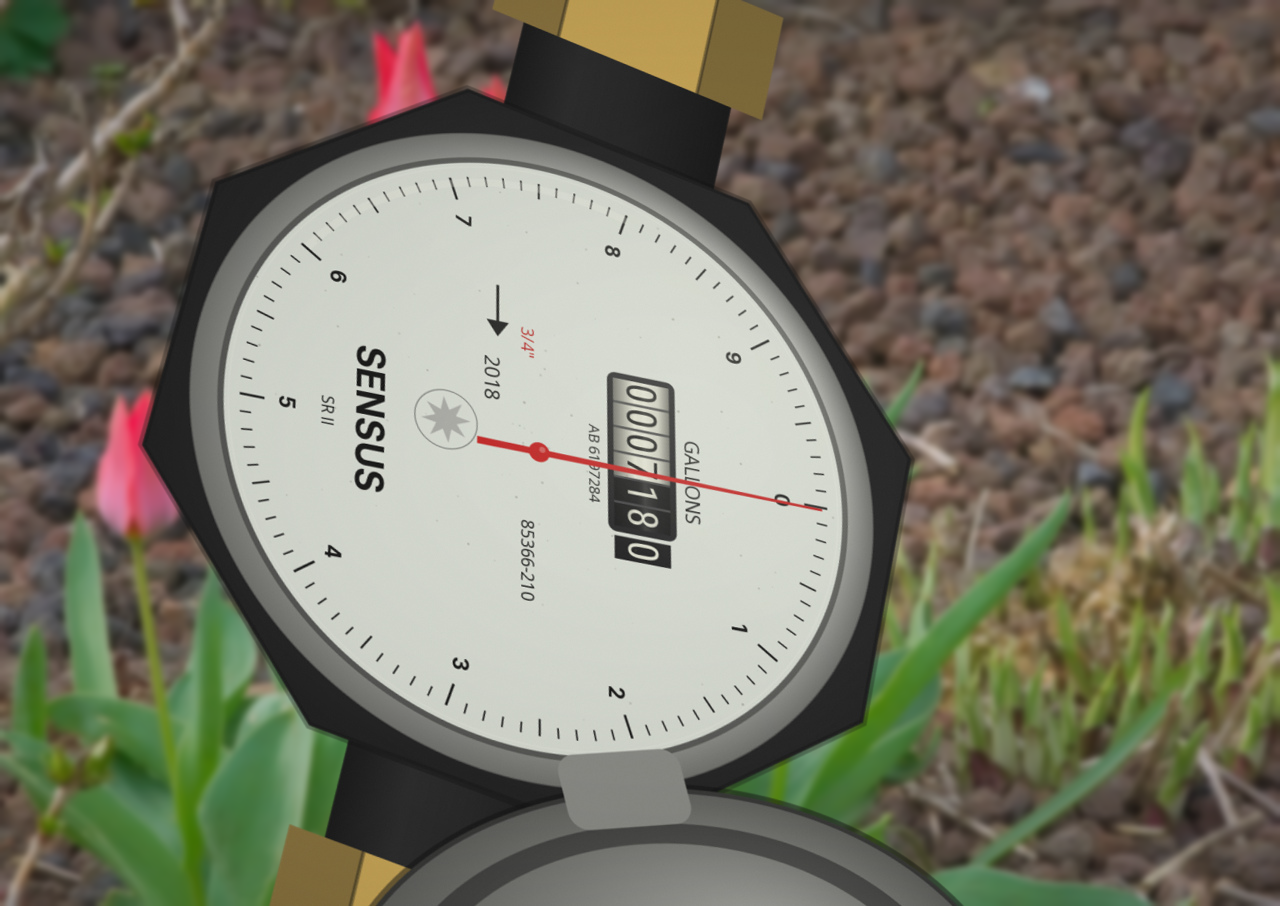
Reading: 7180.0,gal
